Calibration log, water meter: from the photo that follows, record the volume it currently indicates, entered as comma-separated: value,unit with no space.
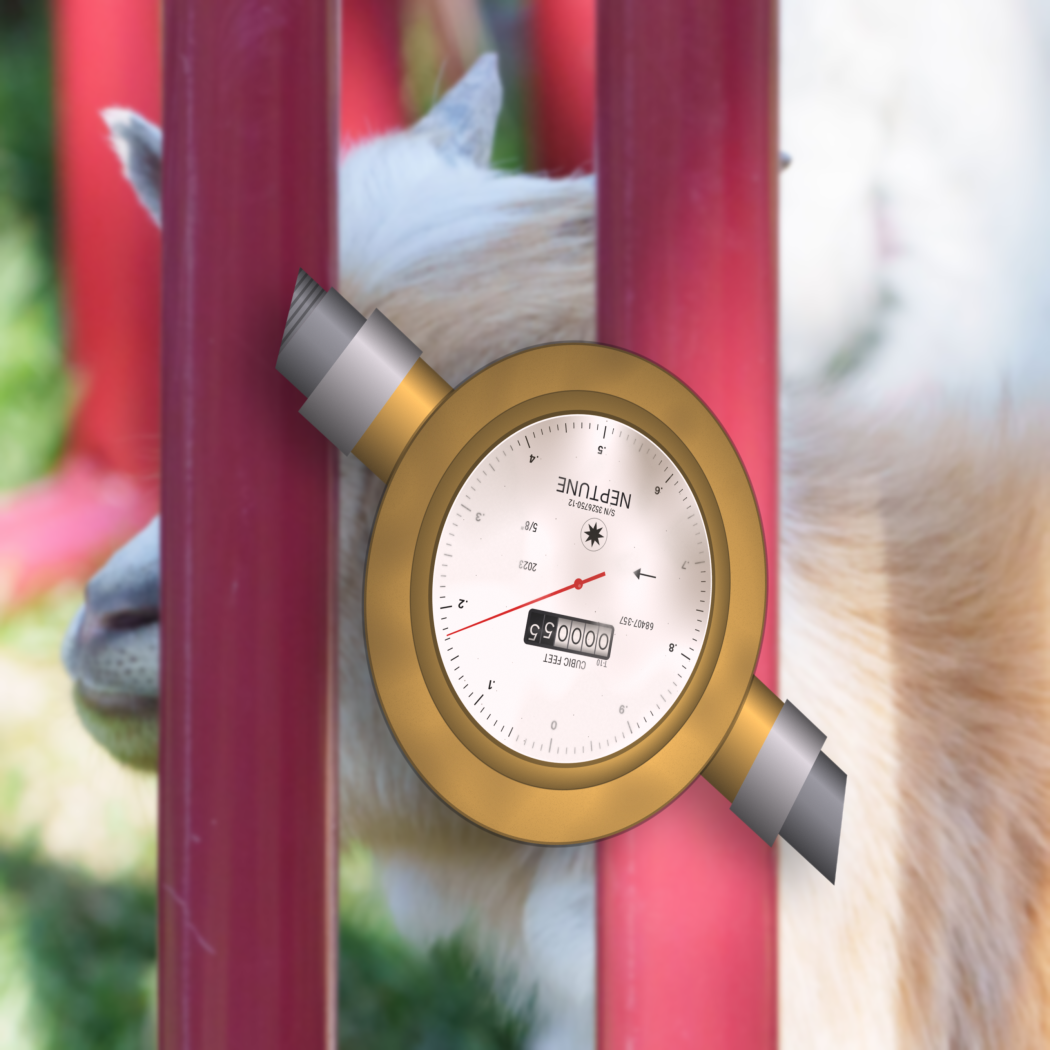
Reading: 55.17,ft³
